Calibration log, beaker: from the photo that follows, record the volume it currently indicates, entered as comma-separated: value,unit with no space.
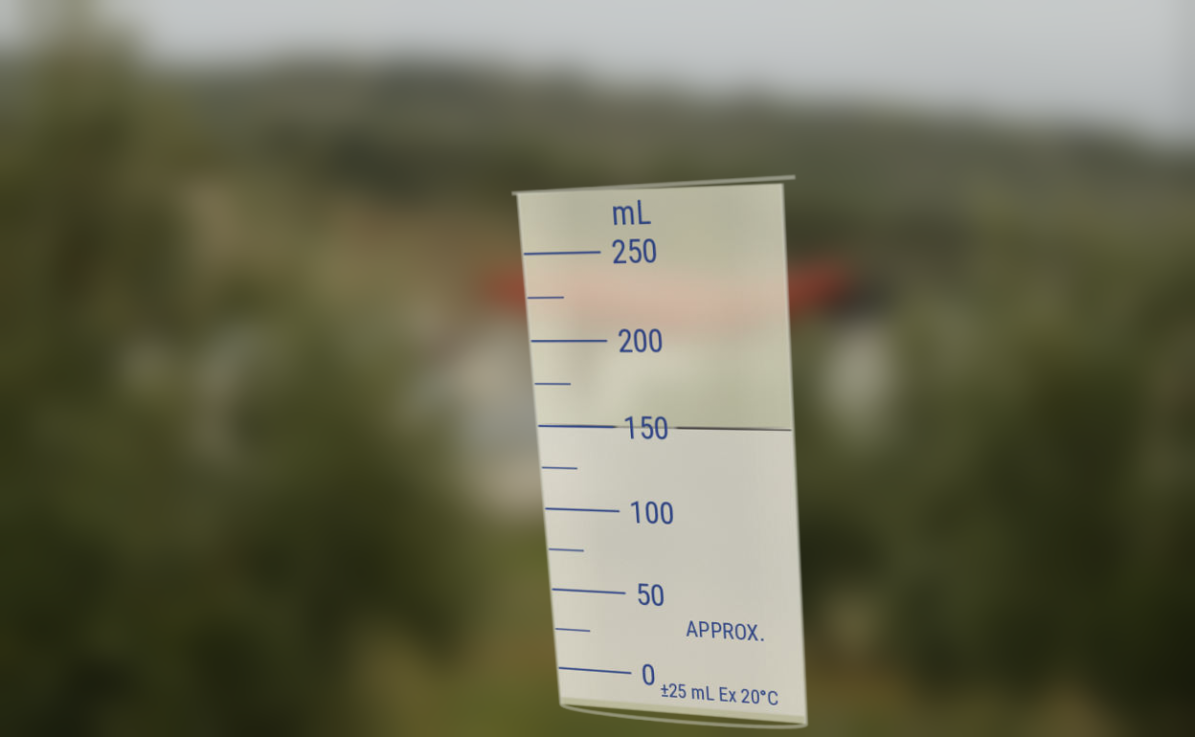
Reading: 150,mL
